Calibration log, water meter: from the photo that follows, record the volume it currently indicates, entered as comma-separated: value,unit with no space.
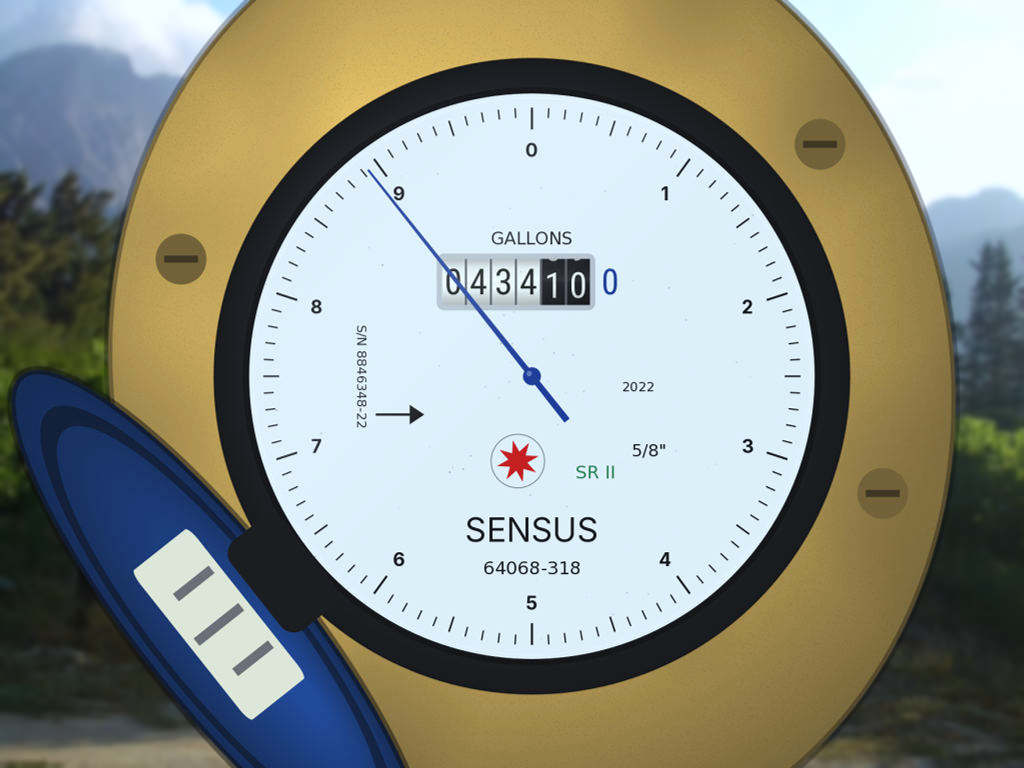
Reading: 434098.9,gal
